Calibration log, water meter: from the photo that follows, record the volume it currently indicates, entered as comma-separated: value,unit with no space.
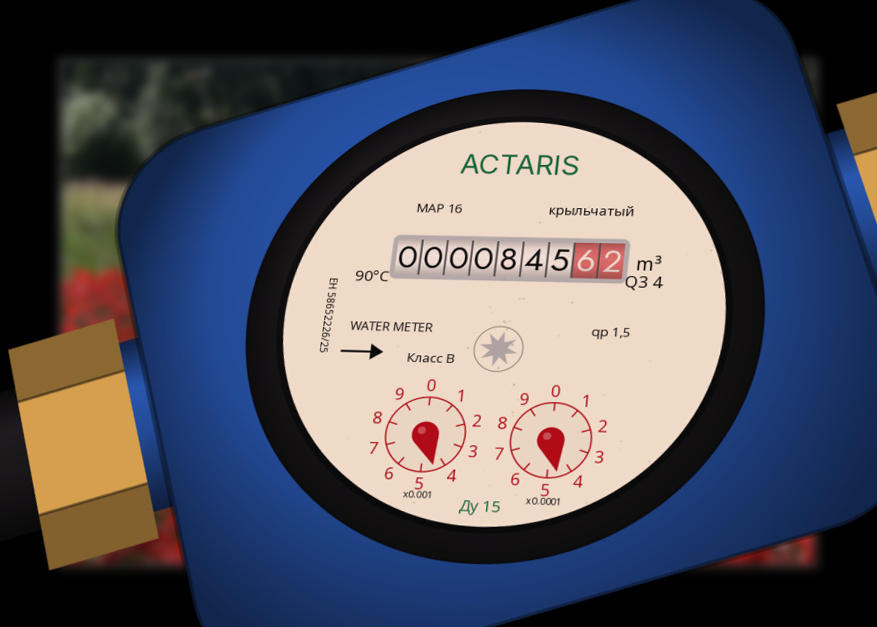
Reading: 845.6244,m³
